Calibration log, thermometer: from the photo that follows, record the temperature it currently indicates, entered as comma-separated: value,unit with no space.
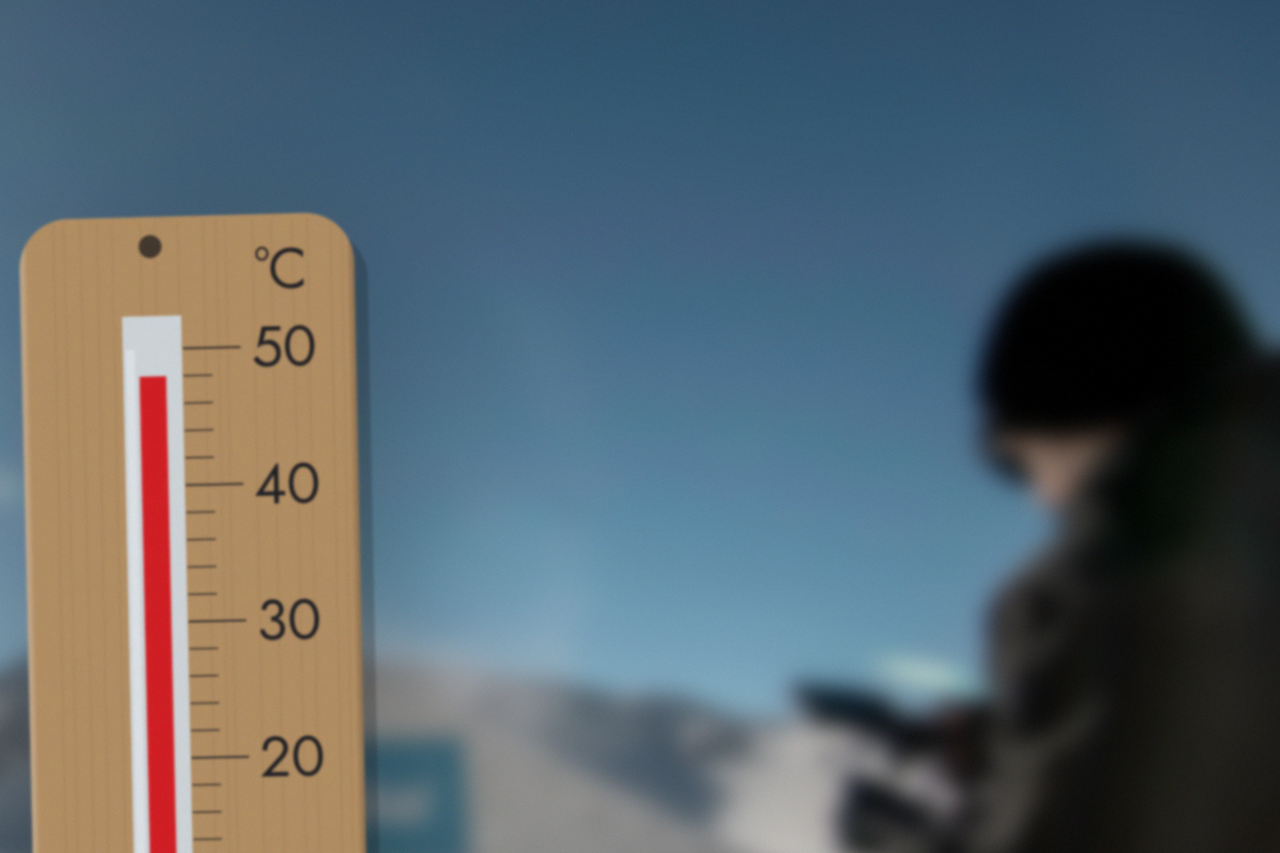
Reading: 48,°C
